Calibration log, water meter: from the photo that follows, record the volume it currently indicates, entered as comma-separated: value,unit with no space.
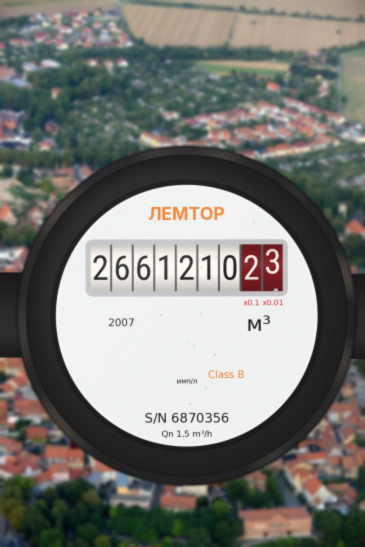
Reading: 2661210.23,m³
